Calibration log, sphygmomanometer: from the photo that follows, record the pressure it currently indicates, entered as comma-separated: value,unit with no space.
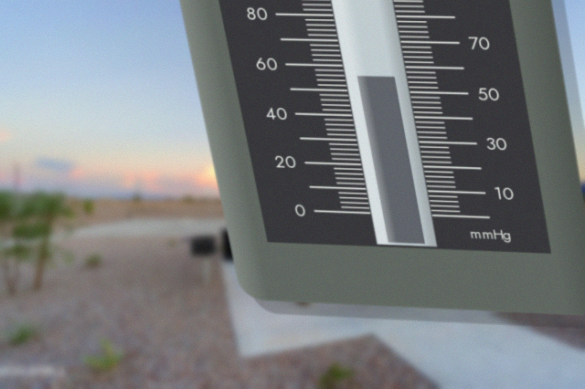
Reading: 56,mmHg
